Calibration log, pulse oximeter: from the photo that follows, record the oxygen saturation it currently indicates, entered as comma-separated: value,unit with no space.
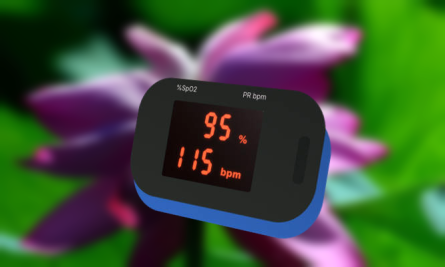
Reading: 95,%
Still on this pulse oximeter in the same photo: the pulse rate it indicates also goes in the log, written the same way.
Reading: 115,bpm
